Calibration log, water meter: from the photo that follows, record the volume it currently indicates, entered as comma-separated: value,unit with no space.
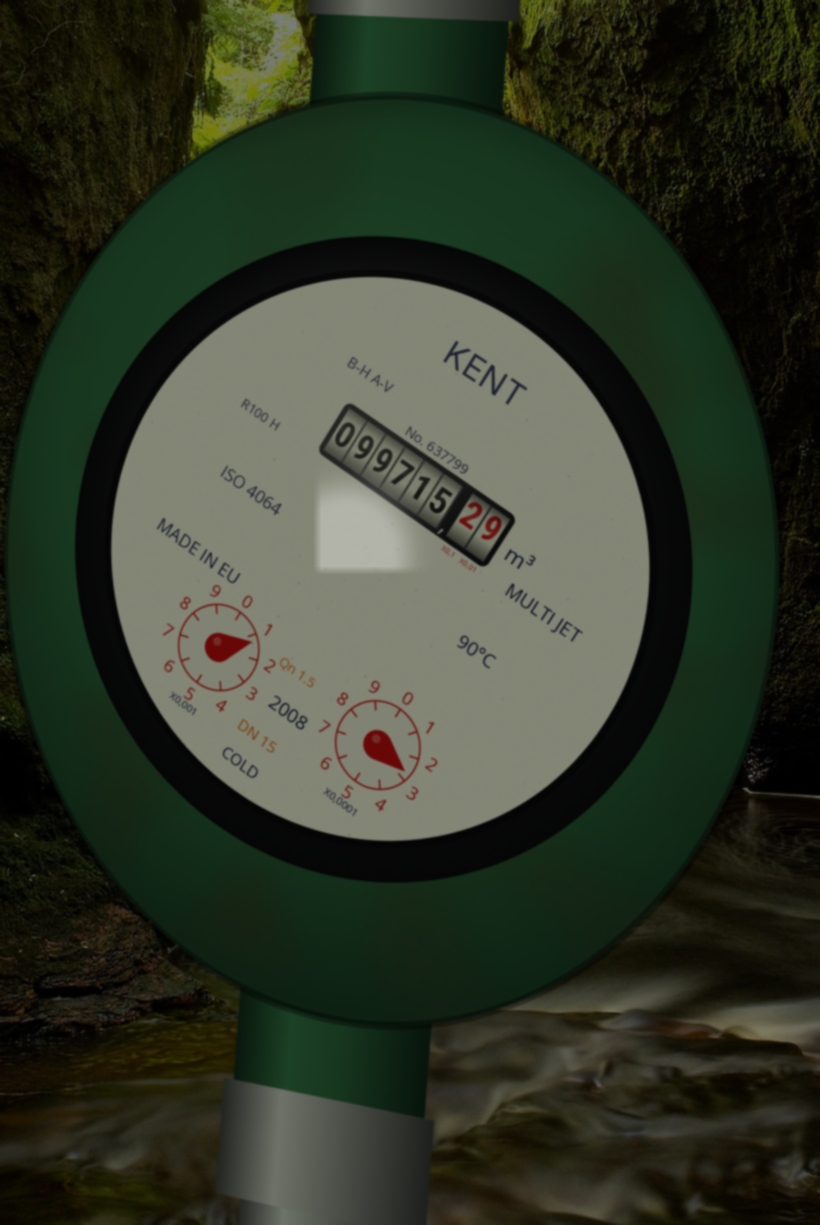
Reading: 99715.2912,m³
